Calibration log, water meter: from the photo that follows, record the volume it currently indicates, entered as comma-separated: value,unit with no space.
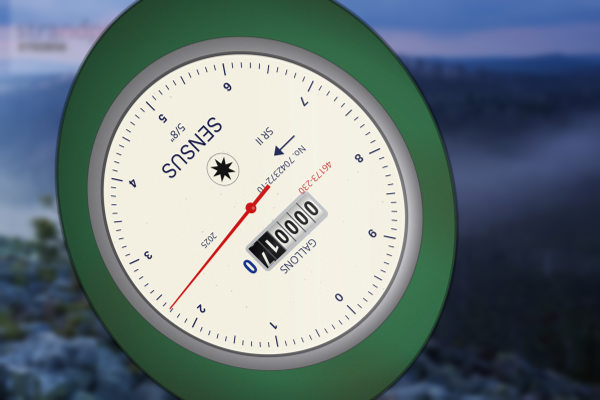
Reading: 172.3,gal
